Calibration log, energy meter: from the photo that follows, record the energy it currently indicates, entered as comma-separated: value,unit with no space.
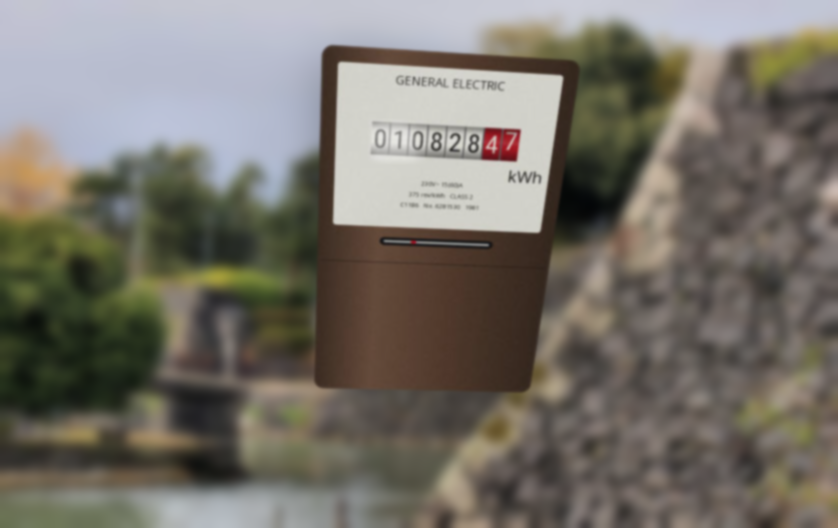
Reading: 10828.47,kWh
